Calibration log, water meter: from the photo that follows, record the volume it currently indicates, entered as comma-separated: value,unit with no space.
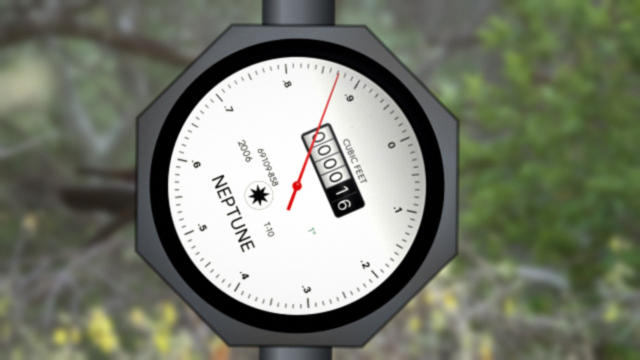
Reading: 15.87,ft³
